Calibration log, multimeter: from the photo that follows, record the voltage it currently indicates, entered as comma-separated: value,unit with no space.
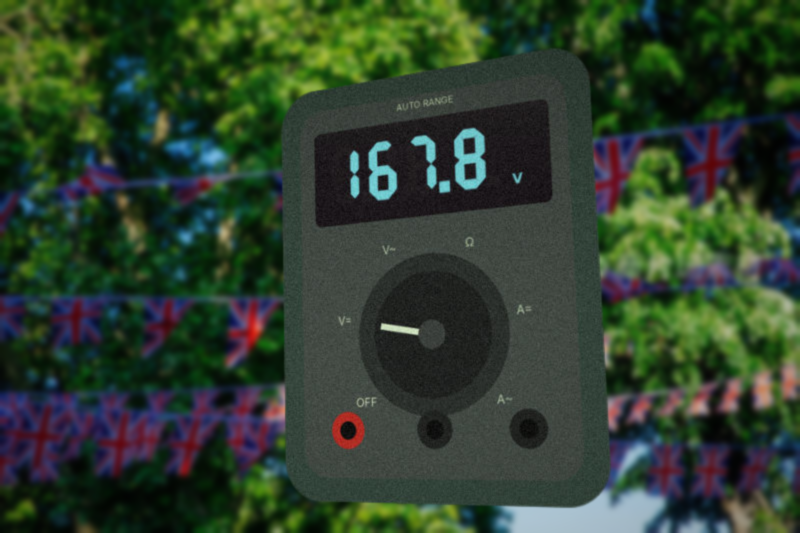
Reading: 167.8,V
